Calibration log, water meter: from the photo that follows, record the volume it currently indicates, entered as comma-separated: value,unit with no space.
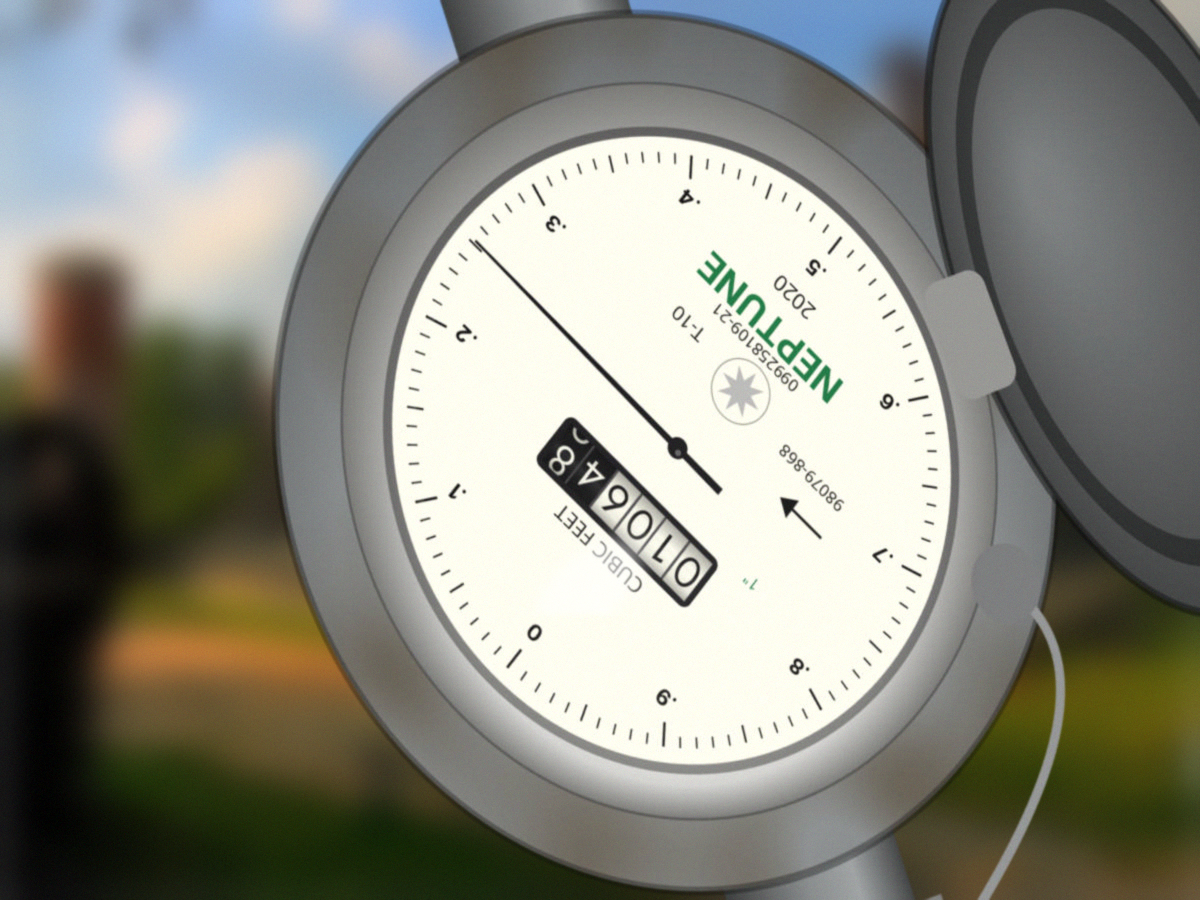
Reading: 10648.25,ft³
